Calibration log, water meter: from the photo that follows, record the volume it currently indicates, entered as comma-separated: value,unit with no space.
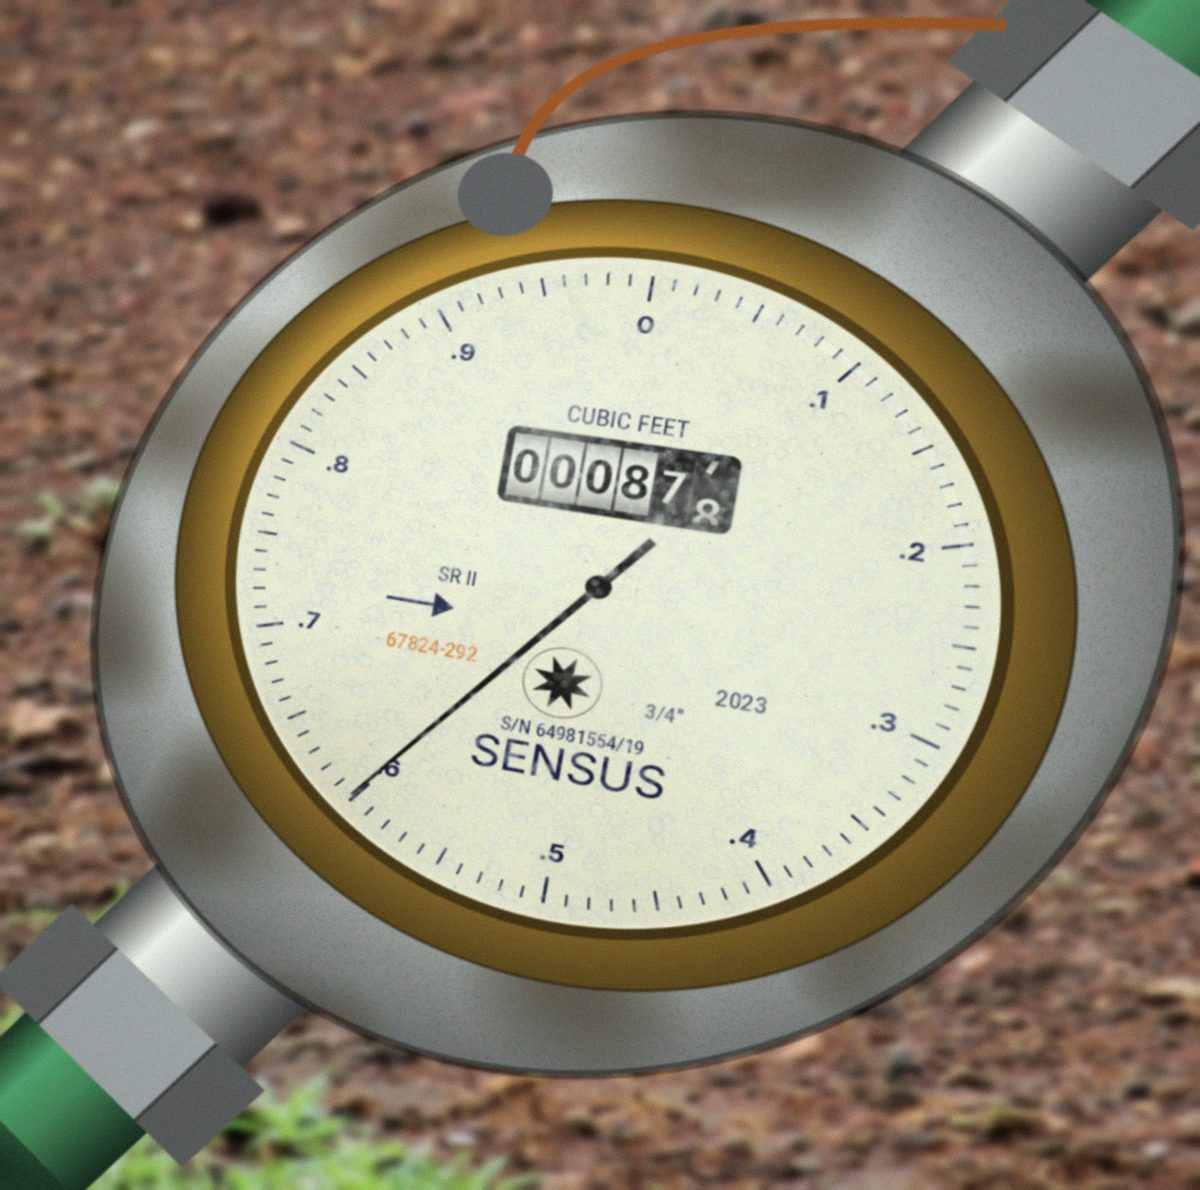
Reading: 877.60,ft³
